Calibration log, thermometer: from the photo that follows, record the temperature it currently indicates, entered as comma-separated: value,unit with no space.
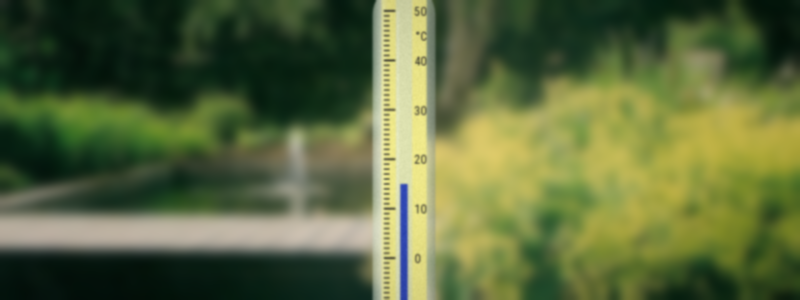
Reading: 15,°C
